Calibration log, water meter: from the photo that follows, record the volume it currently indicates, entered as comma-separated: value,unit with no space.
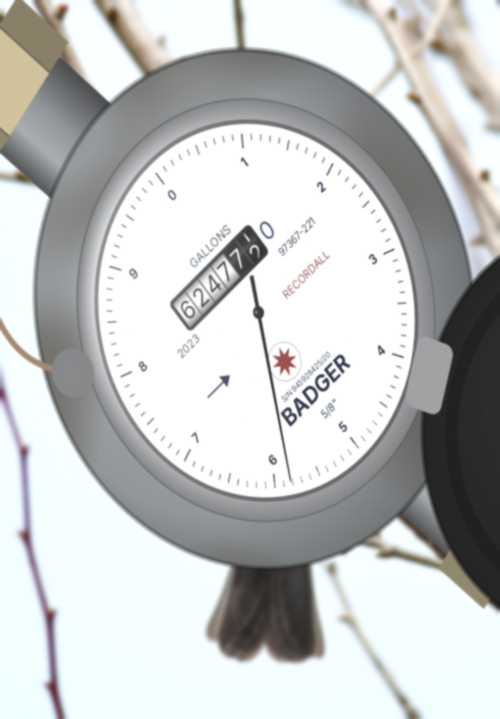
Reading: 6247715.8,gal
